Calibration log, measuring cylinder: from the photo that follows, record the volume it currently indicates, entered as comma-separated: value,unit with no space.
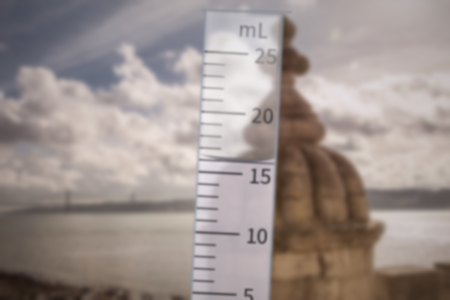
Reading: 16,mL
